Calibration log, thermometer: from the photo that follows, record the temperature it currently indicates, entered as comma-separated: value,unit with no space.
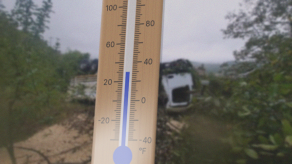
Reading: 30,°F
